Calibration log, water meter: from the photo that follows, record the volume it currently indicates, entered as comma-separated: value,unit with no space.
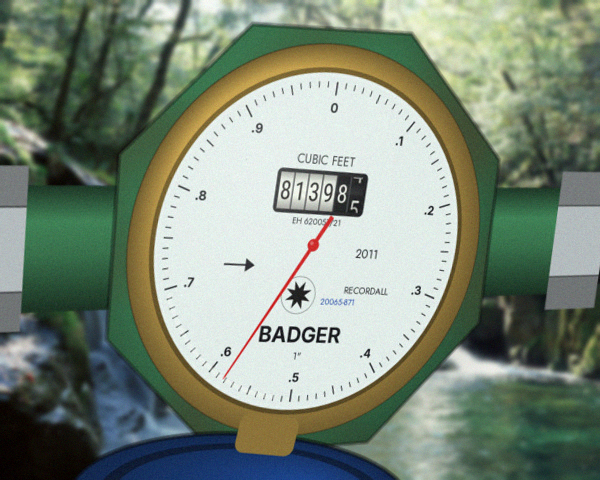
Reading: 813984.58,ft³
